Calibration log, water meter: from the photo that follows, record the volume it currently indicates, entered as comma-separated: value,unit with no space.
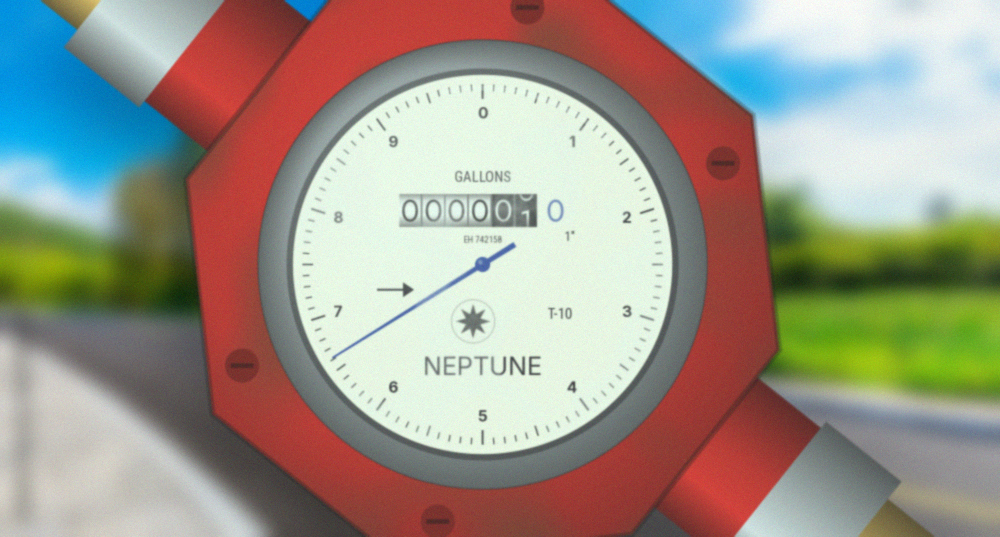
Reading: 6.6,gal
